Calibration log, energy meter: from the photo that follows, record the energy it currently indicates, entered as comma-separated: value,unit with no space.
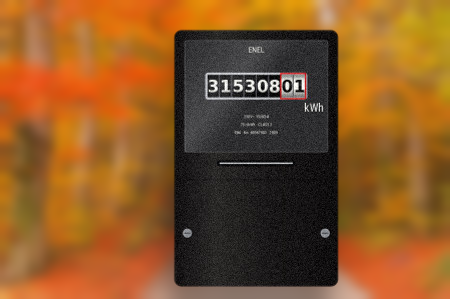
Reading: 315308.01,kWh
